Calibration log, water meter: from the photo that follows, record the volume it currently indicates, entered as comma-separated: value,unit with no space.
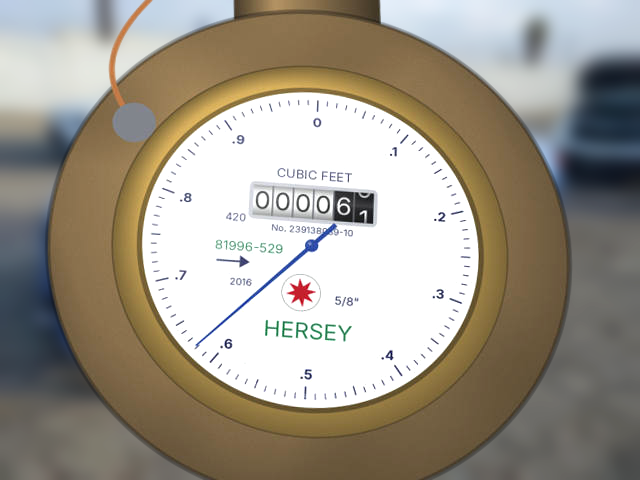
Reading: 60.62,ft³
